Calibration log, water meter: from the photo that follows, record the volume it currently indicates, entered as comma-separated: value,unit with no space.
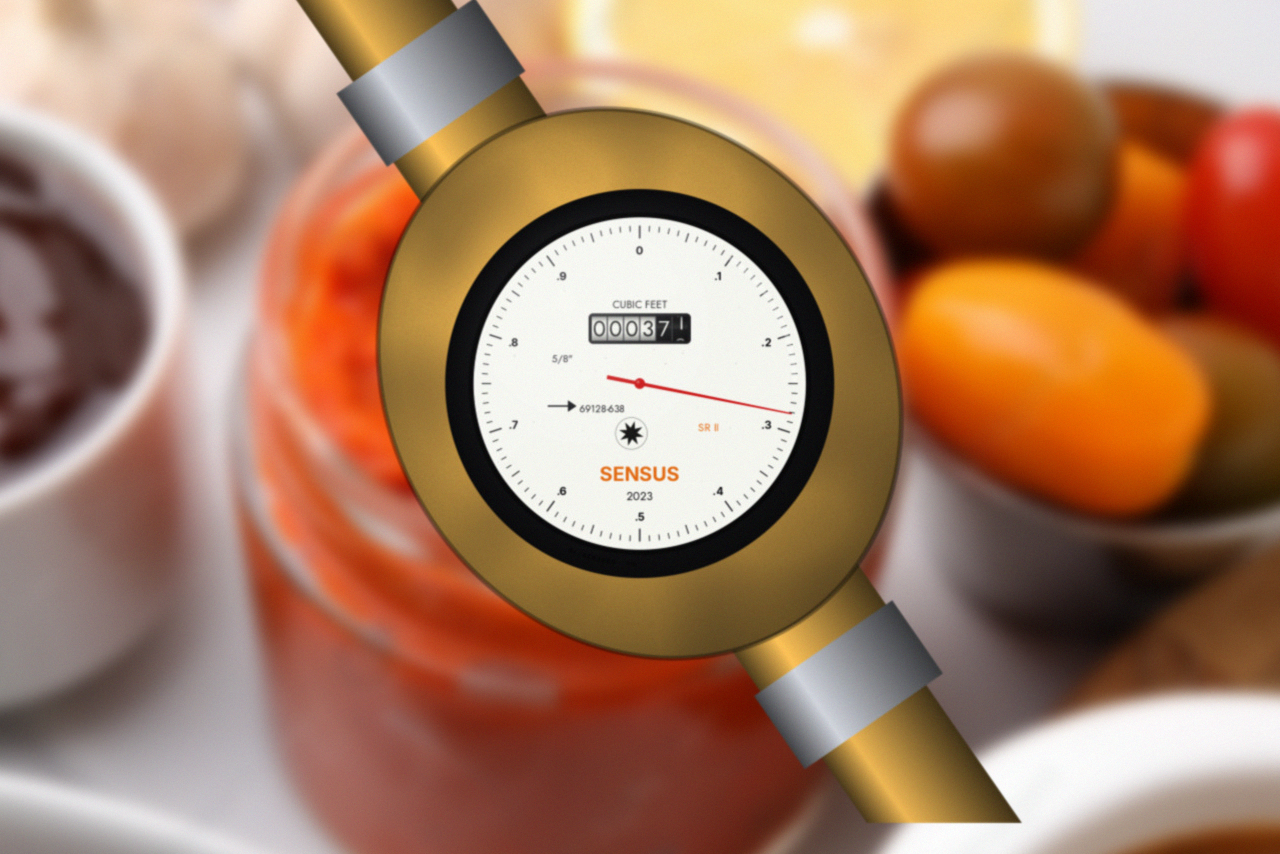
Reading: 371.28,ft³
